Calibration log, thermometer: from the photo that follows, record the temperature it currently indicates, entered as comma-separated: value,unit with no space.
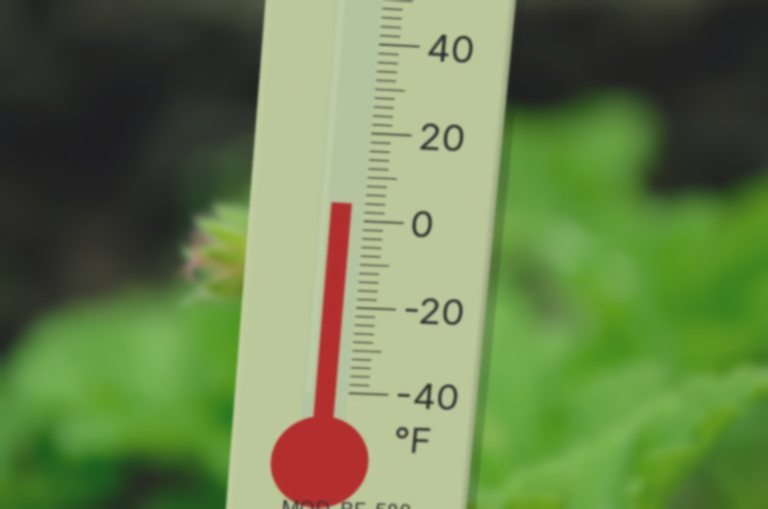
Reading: 4,°F
